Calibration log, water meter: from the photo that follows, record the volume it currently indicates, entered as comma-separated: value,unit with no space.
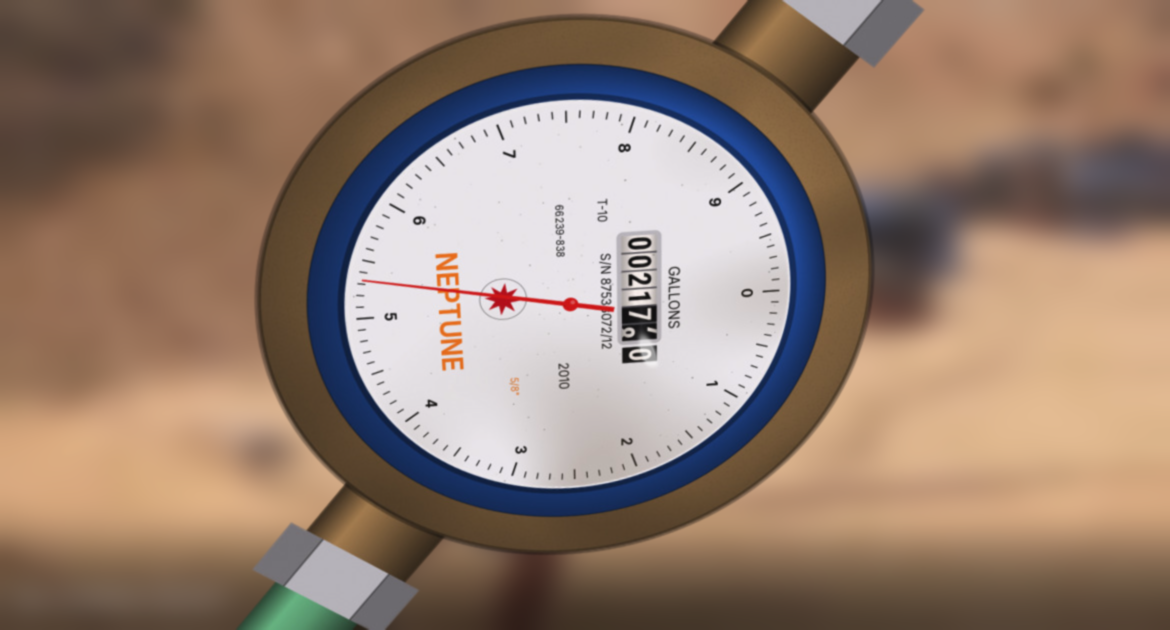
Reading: 21775.3,gal
